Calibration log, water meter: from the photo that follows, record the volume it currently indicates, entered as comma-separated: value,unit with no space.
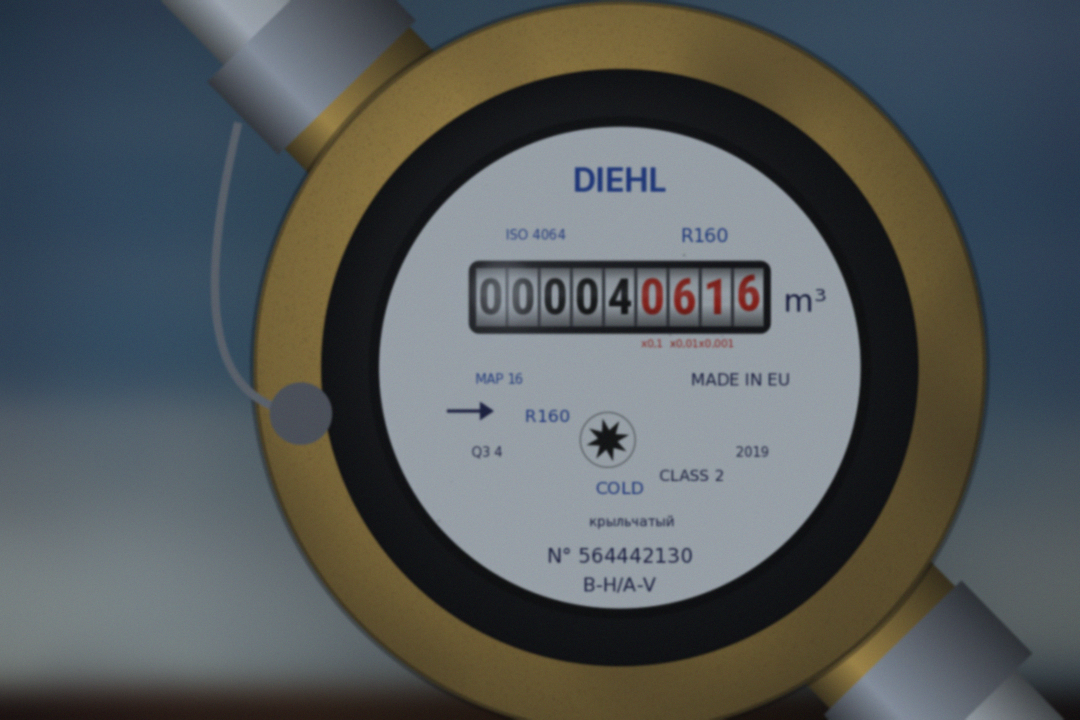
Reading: 4.0616,m³
